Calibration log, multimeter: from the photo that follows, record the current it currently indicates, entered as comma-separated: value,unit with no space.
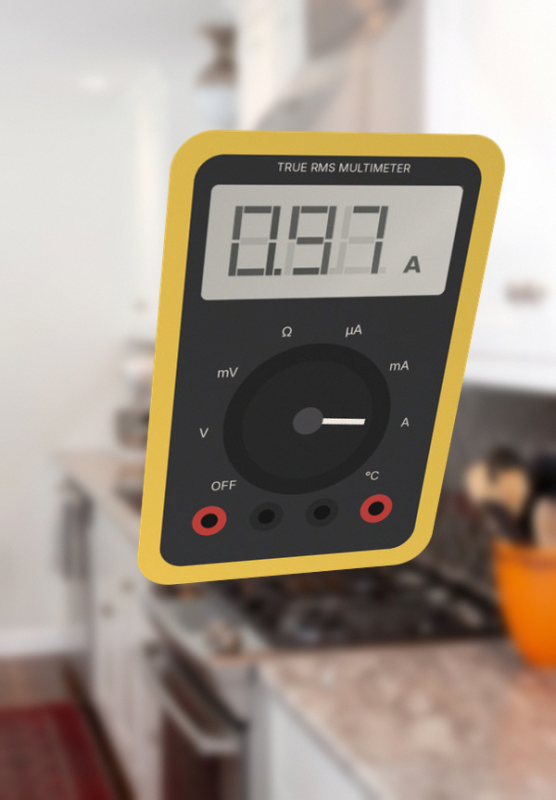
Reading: 0.97,A
